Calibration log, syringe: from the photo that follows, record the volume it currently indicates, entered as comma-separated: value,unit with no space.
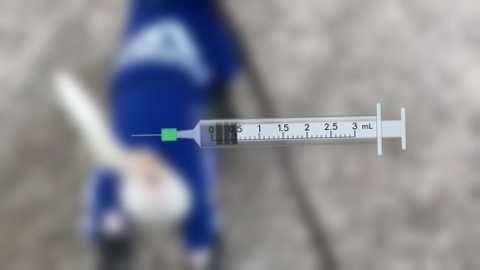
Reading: 0.1,mL
